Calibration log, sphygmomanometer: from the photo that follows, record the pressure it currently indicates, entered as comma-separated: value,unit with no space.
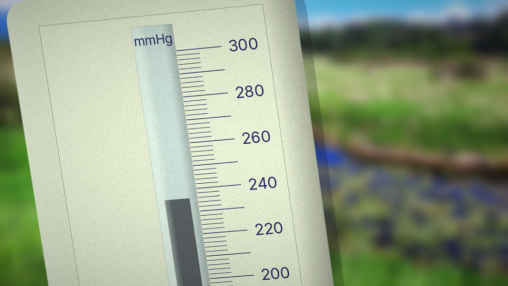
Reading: 236,mmHg
